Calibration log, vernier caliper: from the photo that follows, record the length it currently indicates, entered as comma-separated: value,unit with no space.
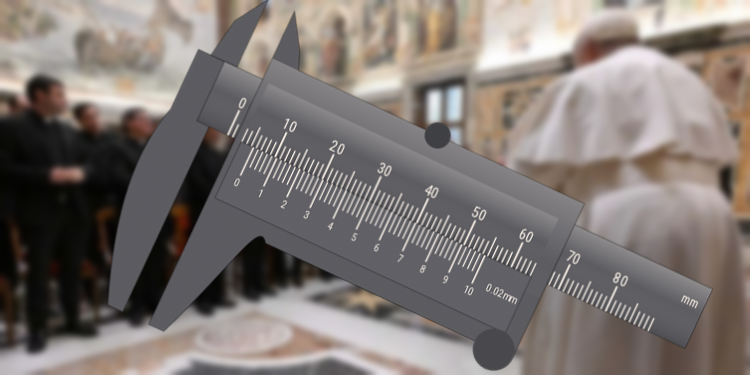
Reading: 5.5,mm
